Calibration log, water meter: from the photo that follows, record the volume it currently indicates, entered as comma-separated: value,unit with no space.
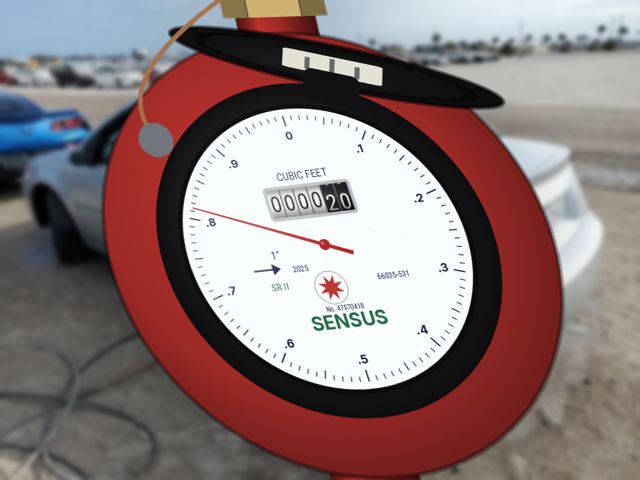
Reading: 19.81,ft³
